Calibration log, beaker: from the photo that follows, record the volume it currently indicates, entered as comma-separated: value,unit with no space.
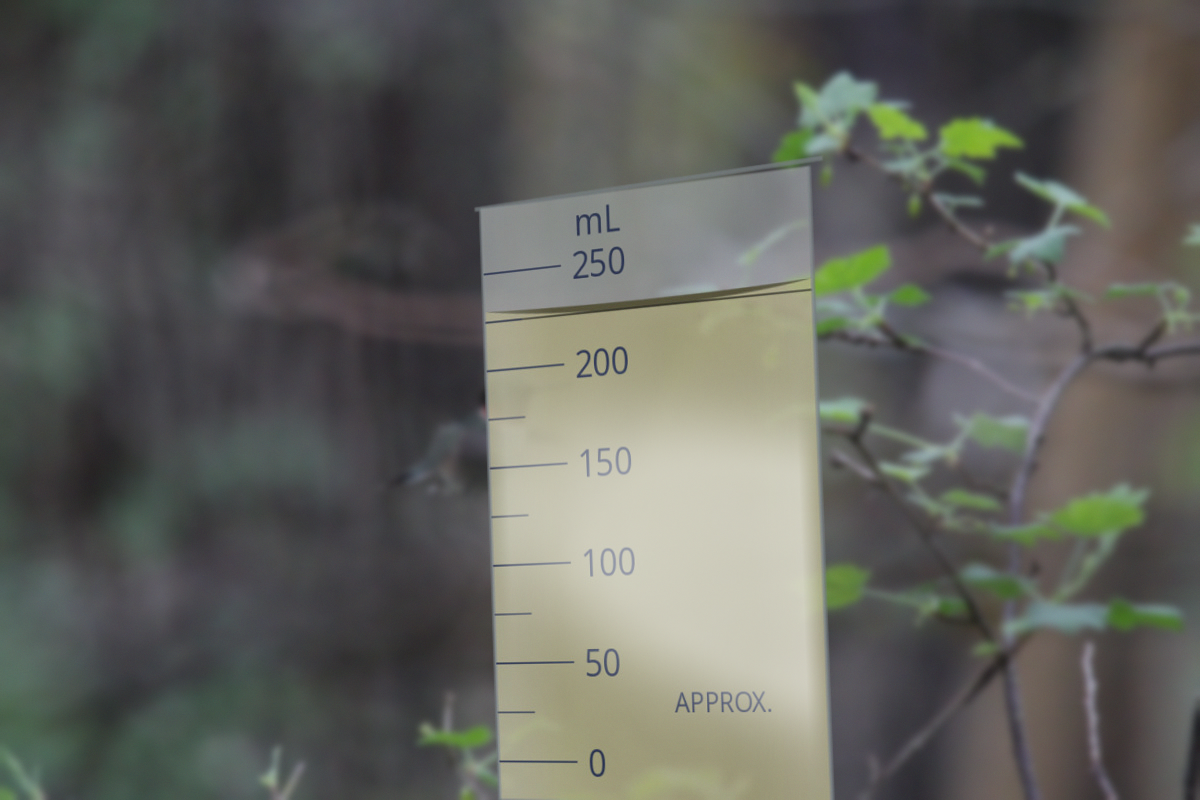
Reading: 225,mL
